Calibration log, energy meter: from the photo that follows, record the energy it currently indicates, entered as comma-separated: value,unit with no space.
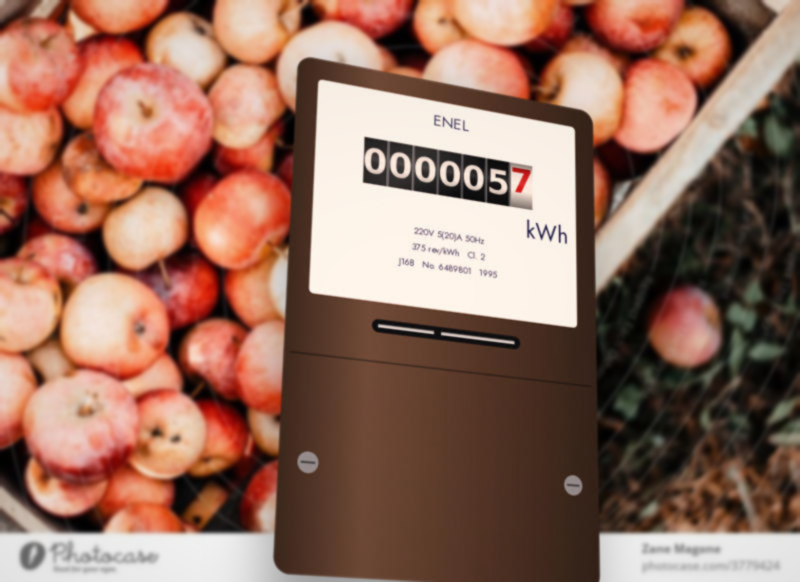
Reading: 5.7,kWh
